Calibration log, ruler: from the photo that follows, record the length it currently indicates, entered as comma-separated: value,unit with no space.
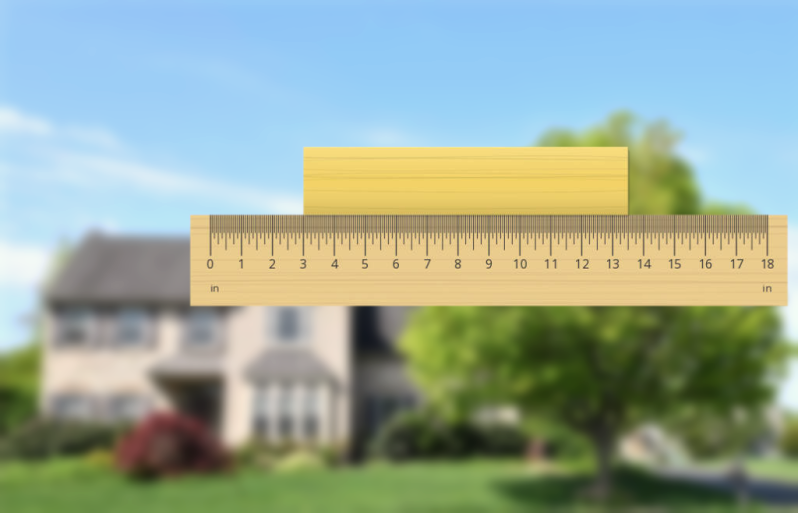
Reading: 10.5,in
